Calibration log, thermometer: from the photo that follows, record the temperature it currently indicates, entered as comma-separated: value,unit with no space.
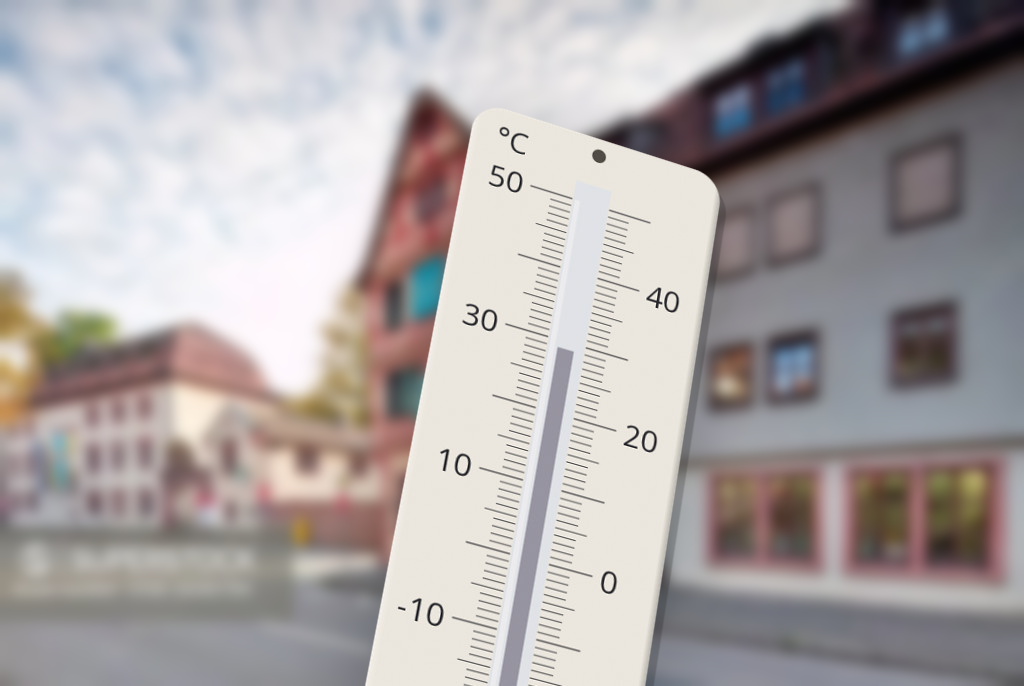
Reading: 29,°C
